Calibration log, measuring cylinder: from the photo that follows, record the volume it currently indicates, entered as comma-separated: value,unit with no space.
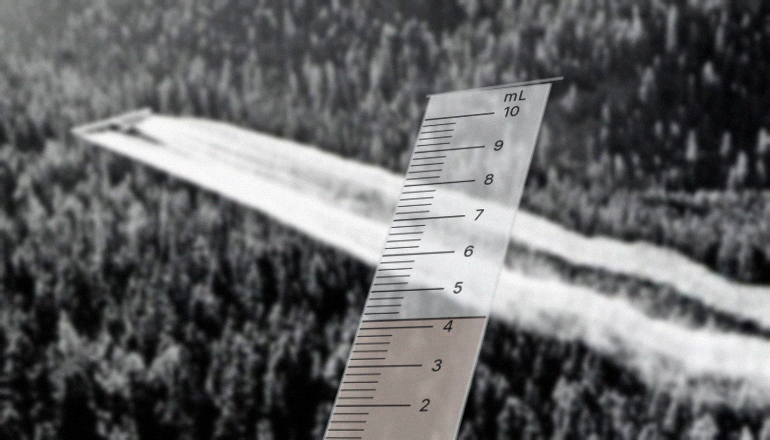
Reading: 4.2,mL
